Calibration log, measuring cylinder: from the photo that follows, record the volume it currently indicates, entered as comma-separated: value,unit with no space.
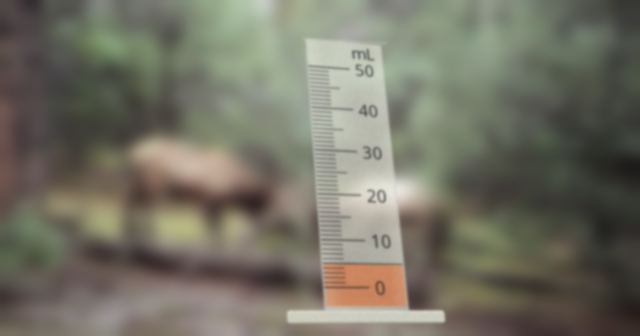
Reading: 5,mL
